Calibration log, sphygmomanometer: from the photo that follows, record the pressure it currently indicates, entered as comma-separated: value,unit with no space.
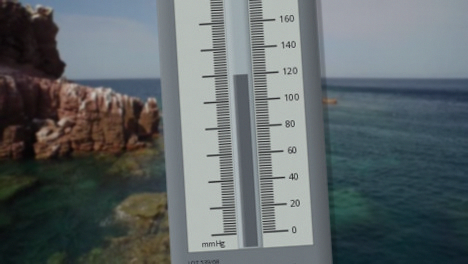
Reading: 120,mmHg
